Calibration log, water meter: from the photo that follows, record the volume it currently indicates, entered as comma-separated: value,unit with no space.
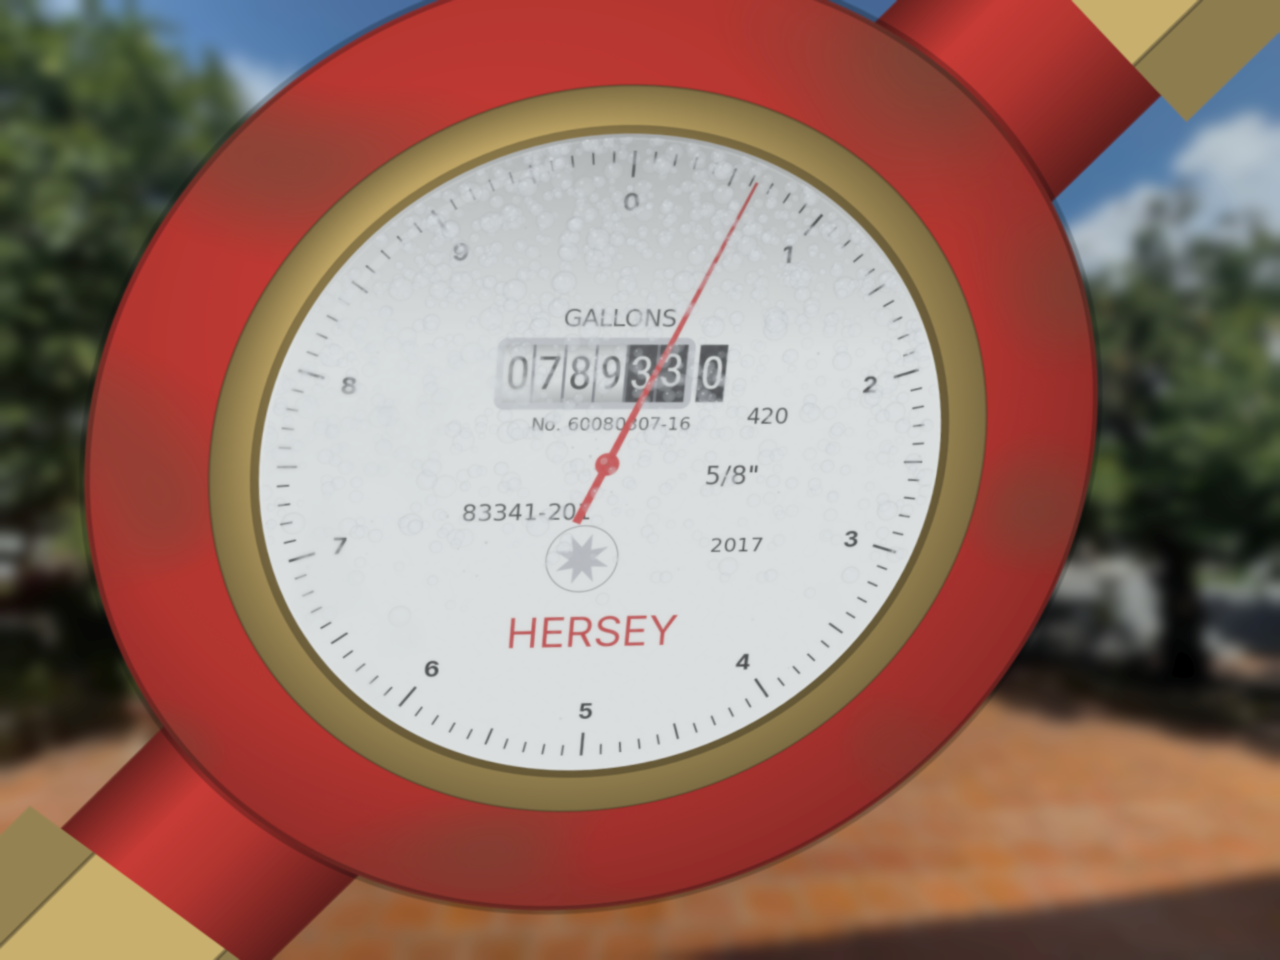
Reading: 789330.6,gal
